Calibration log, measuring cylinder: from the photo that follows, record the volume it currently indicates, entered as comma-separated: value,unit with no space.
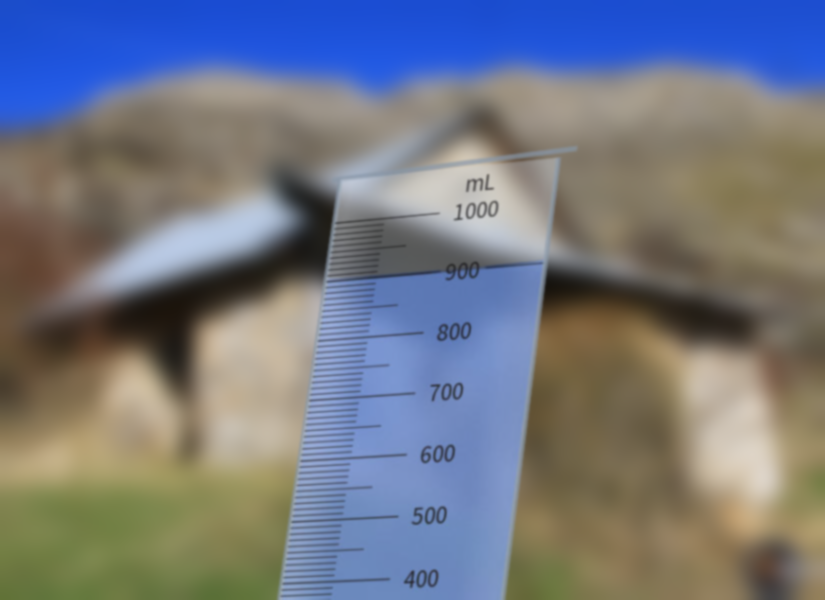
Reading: 900,mL
